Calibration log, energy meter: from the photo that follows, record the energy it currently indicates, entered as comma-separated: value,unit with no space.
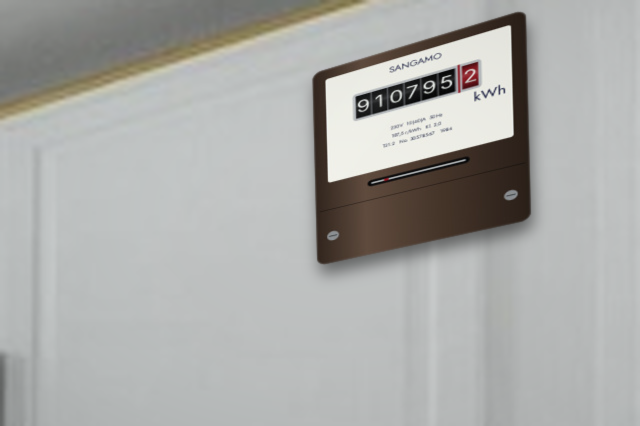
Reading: 910795.2,kWh
